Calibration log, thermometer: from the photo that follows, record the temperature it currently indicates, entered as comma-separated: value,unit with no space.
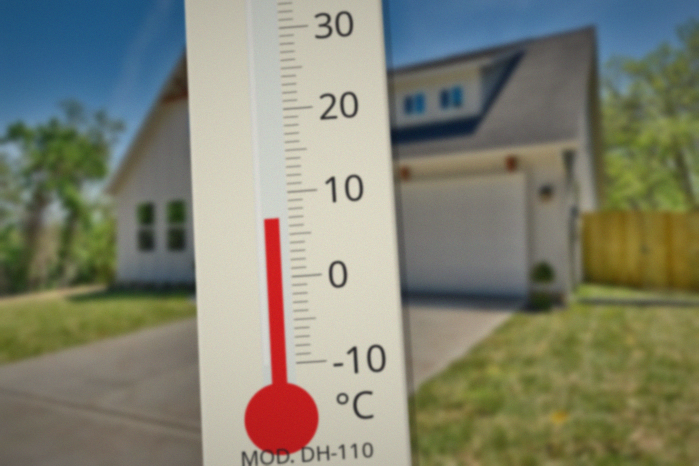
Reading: 7,°C
